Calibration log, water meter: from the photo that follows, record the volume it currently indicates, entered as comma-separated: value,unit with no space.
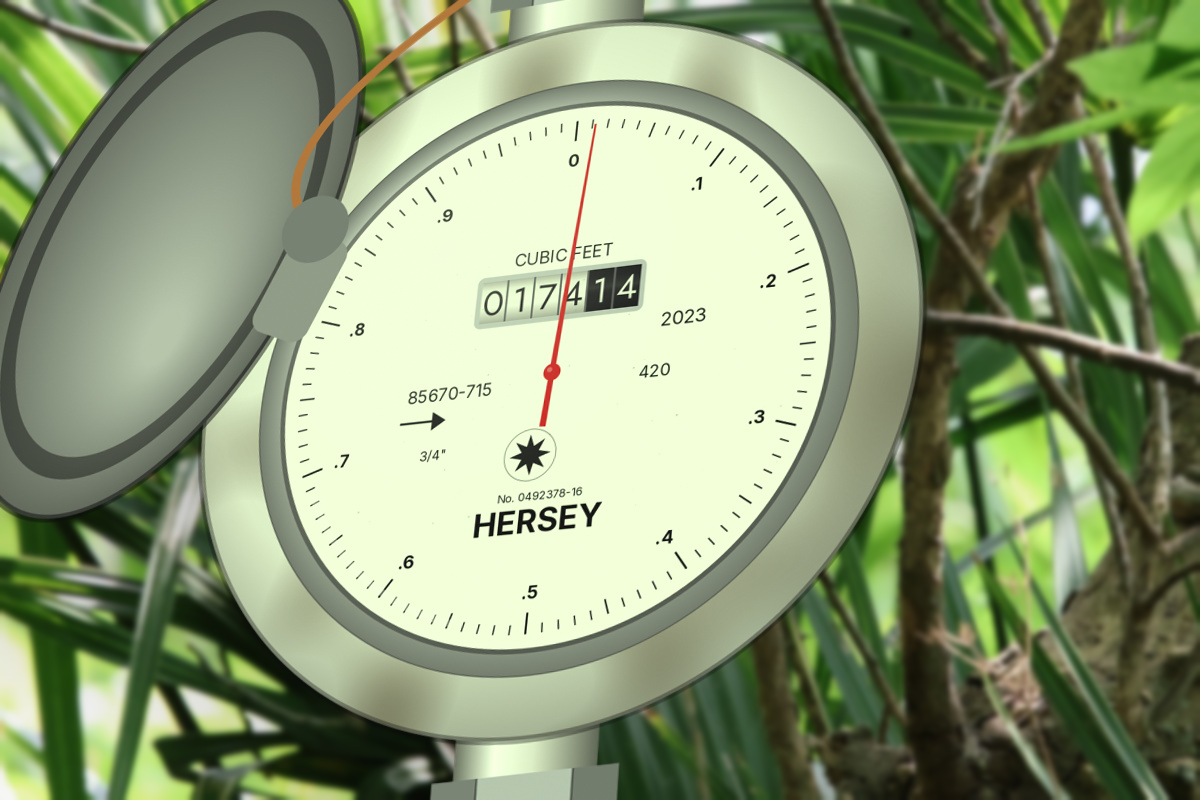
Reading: 17414.01,ft³
